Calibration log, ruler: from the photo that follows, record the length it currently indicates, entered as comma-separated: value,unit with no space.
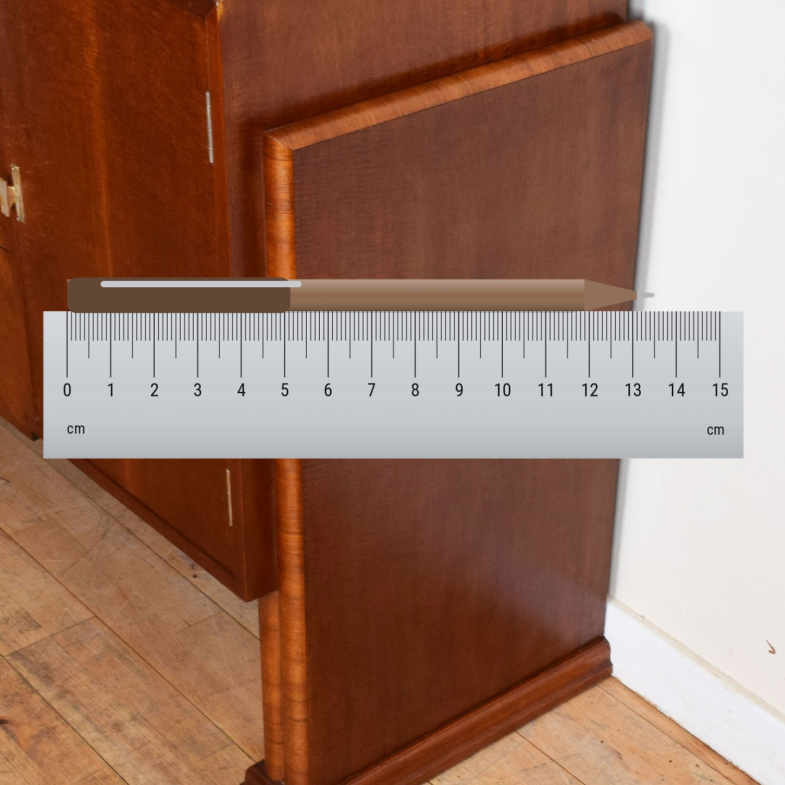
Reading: 13.5,cm
